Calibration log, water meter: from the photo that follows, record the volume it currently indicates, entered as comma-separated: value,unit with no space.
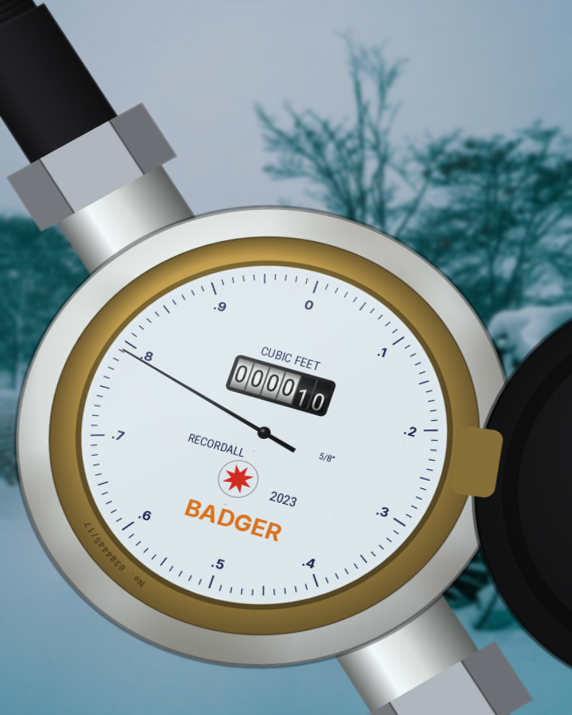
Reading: 9.79,ft³
